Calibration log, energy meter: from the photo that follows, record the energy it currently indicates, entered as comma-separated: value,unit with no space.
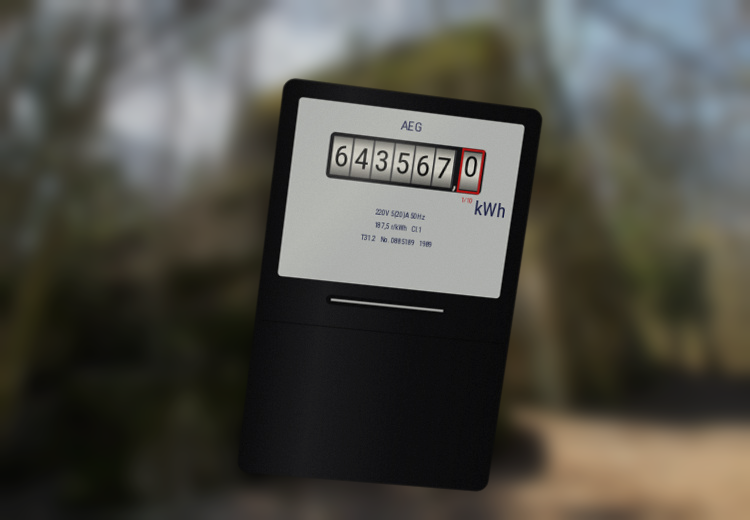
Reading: 643567.0,kWh
